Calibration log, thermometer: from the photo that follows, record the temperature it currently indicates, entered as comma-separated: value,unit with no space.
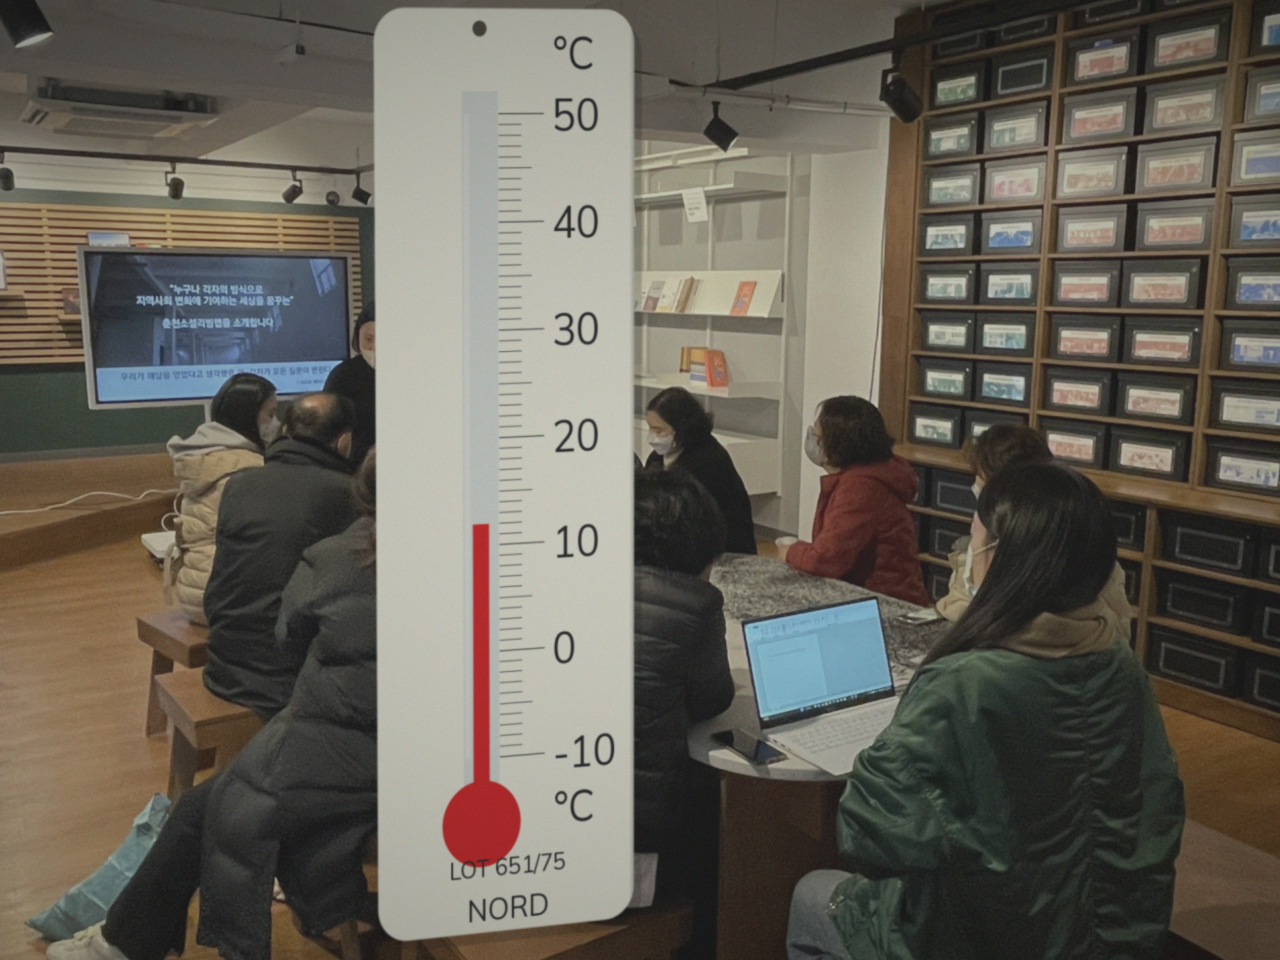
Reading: 12,°C
